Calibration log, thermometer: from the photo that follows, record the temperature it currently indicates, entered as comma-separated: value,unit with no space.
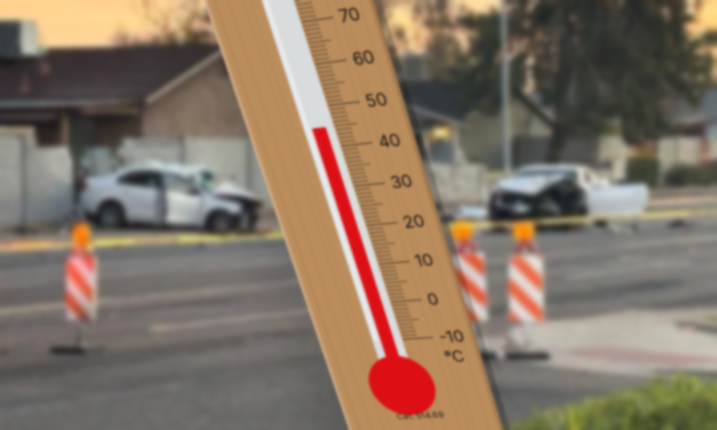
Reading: 45,°C
